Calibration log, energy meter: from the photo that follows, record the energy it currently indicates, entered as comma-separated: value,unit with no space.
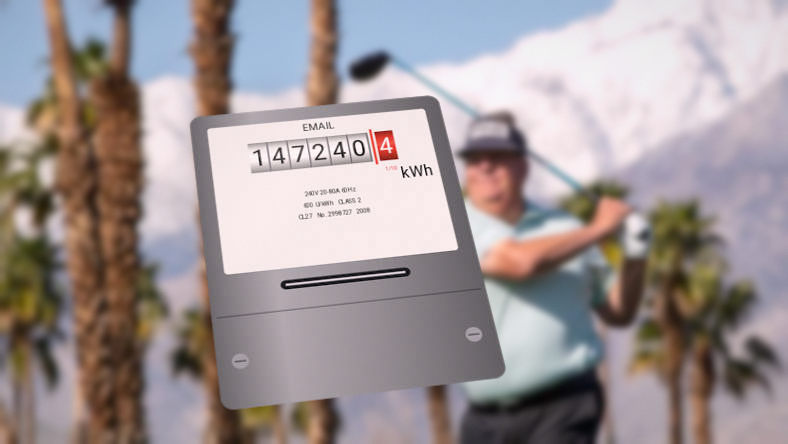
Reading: 147240.4,kWh
